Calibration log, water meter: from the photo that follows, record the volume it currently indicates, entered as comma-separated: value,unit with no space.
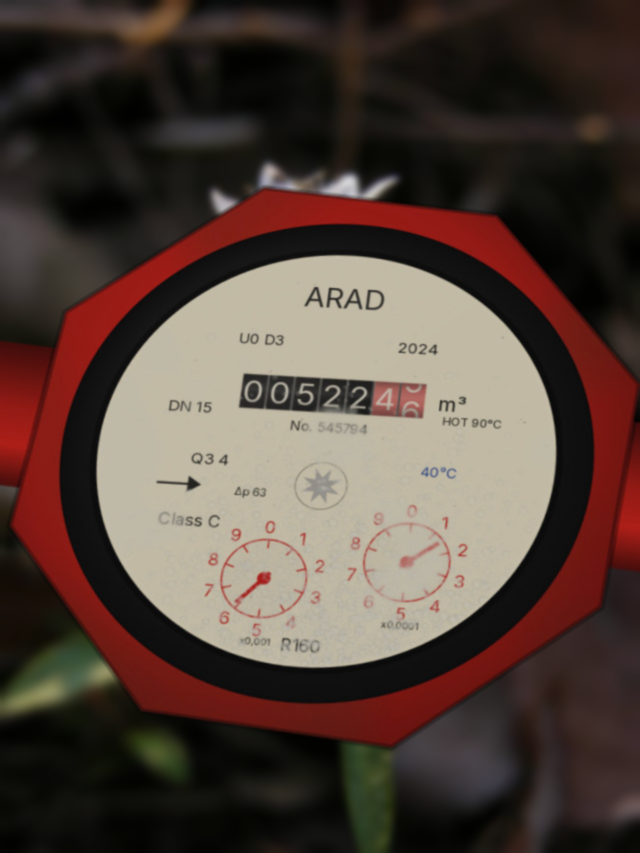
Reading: 522.4561,m³
